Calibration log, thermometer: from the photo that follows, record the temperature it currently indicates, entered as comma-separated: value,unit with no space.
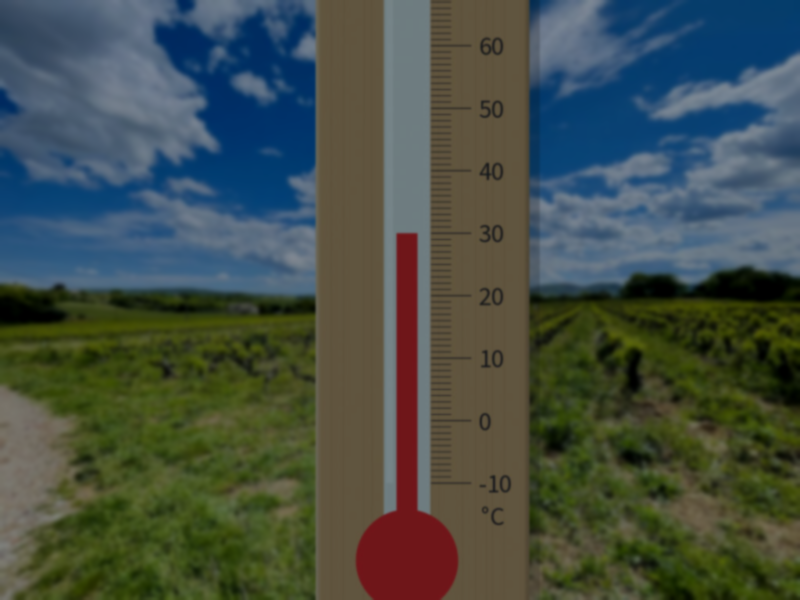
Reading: 30,°C
